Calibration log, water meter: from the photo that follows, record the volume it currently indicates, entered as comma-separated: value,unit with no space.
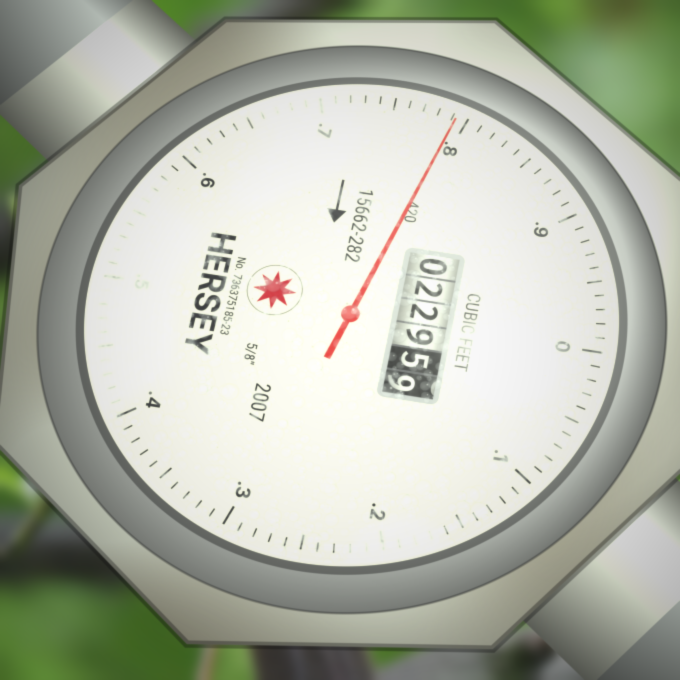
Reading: 22958.79,ft³
